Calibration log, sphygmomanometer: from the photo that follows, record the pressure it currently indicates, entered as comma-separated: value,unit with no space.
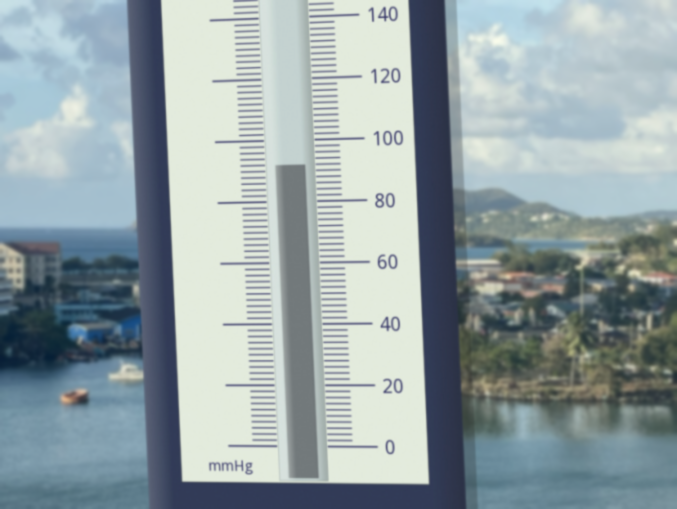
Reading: 92,mmHg
